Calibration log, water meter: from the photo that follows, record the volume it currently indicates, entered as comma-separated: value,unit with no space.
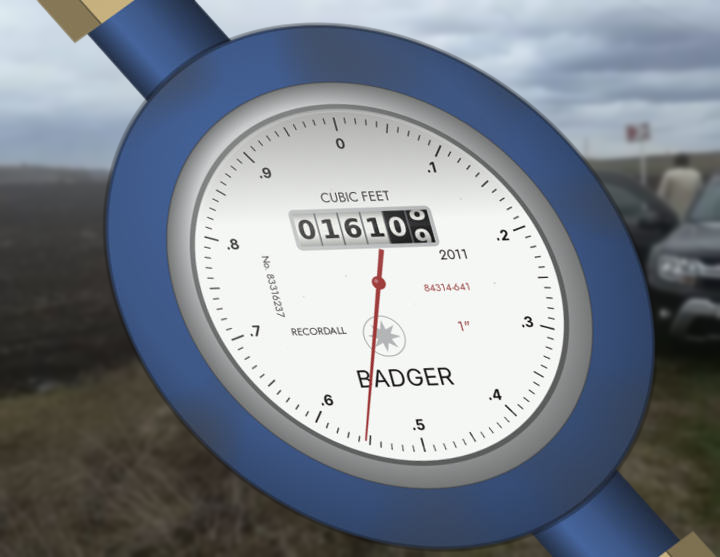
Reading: 16108.55,ft³
